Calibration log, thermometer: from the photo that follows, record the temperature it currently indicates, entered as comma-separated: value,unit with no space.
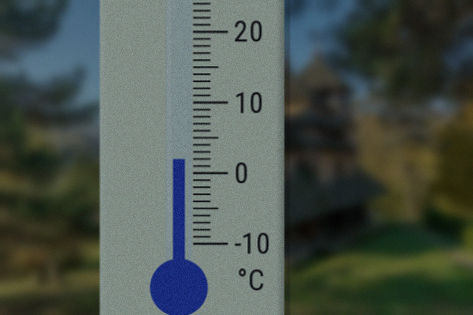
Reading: 2,°C
